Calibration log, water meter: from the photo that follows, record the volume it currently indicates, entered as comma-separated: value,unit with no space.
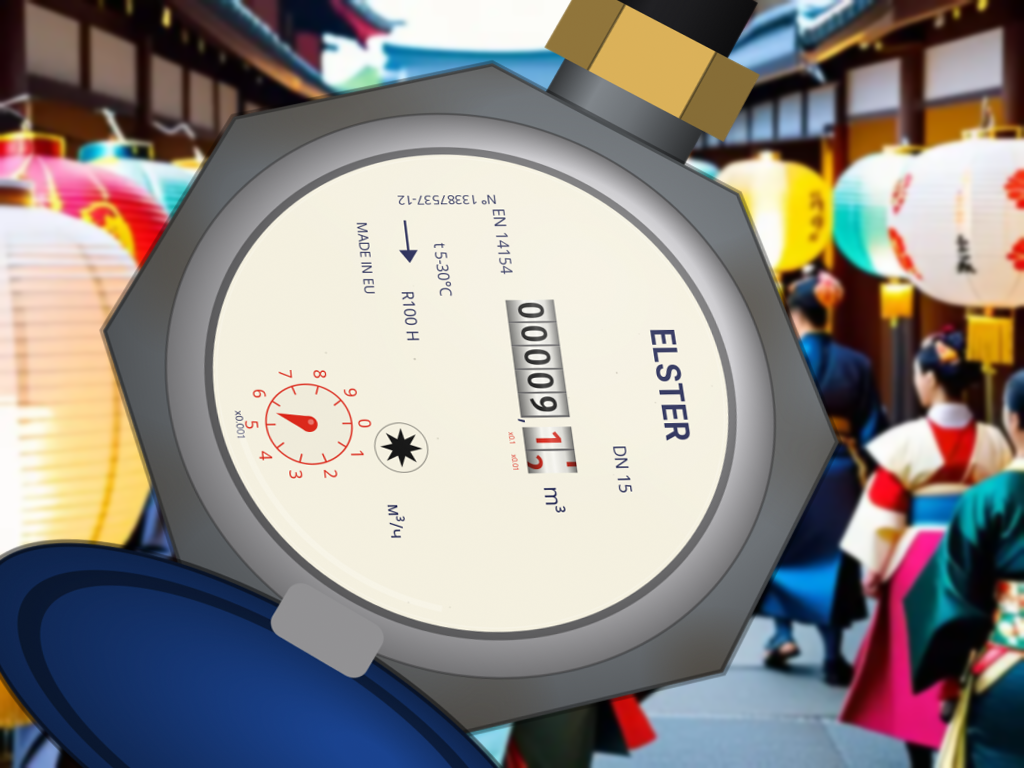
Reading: 9.115,m³
